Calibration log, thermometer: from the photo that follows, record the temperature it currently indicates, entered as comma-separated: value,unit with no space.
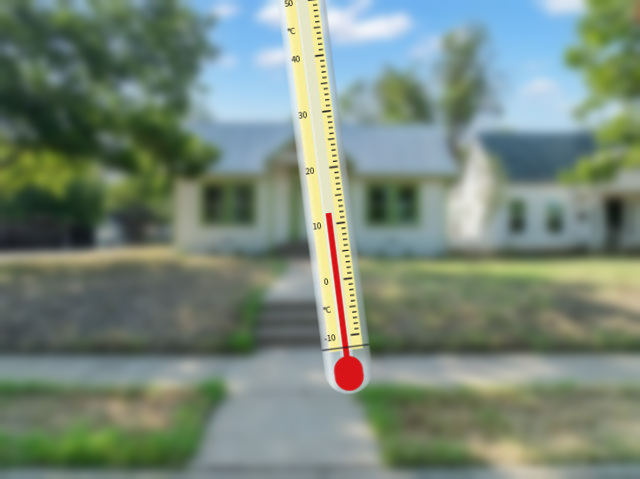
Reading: 12,°C
